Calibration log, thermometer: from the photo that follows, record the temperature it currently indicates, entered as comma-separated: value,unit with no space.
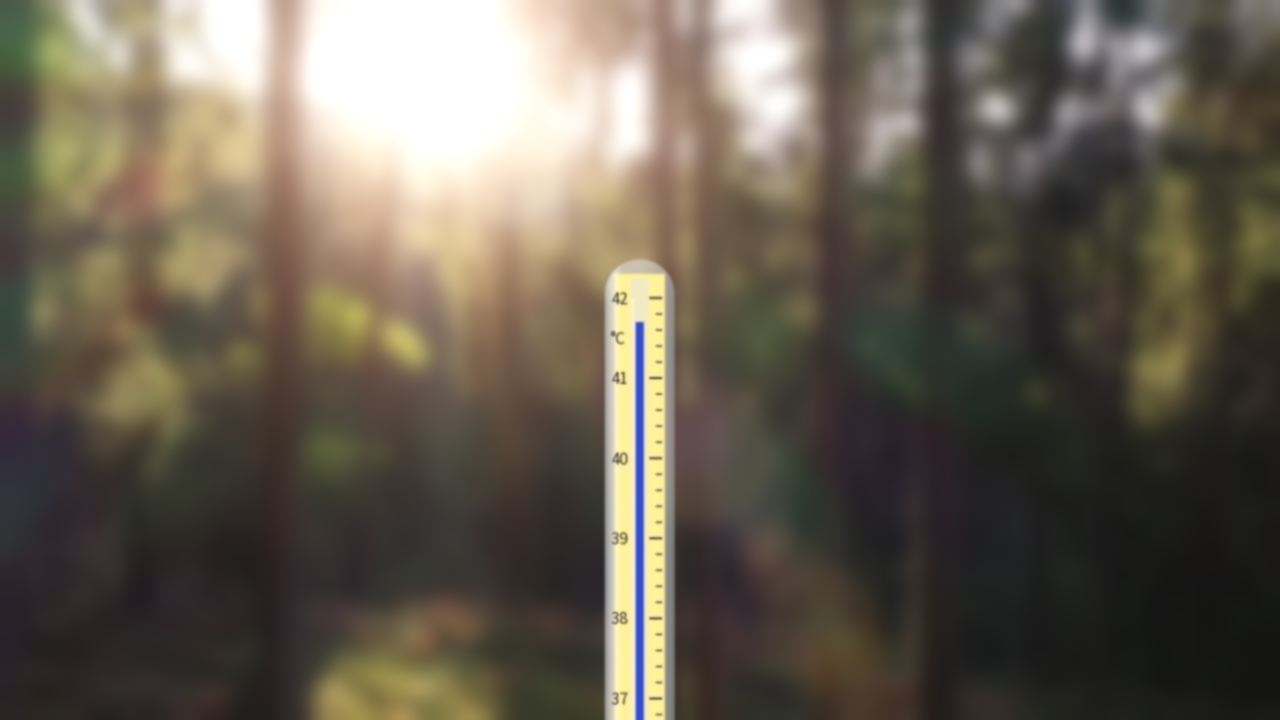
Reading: 41.7,°C
